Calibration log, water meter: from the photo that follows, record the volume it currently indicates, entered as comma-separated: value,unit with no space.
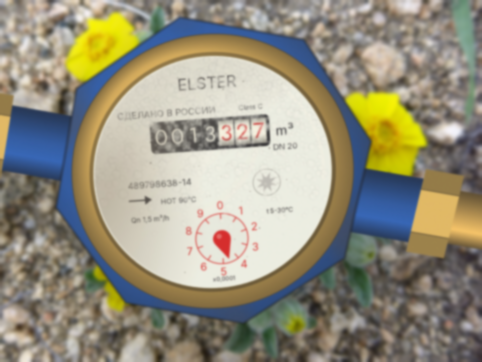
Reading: 13.3274,m³
